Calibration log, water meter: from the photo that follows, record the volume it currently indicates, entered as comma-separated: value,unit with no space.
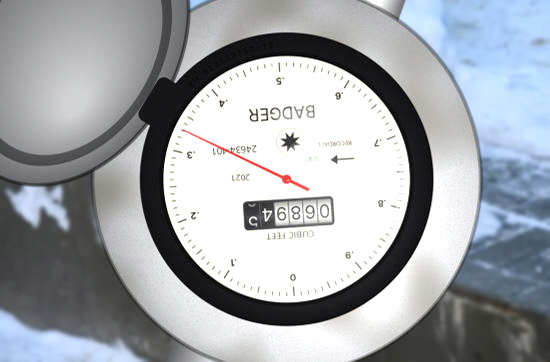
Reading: 68945.33,ft³
